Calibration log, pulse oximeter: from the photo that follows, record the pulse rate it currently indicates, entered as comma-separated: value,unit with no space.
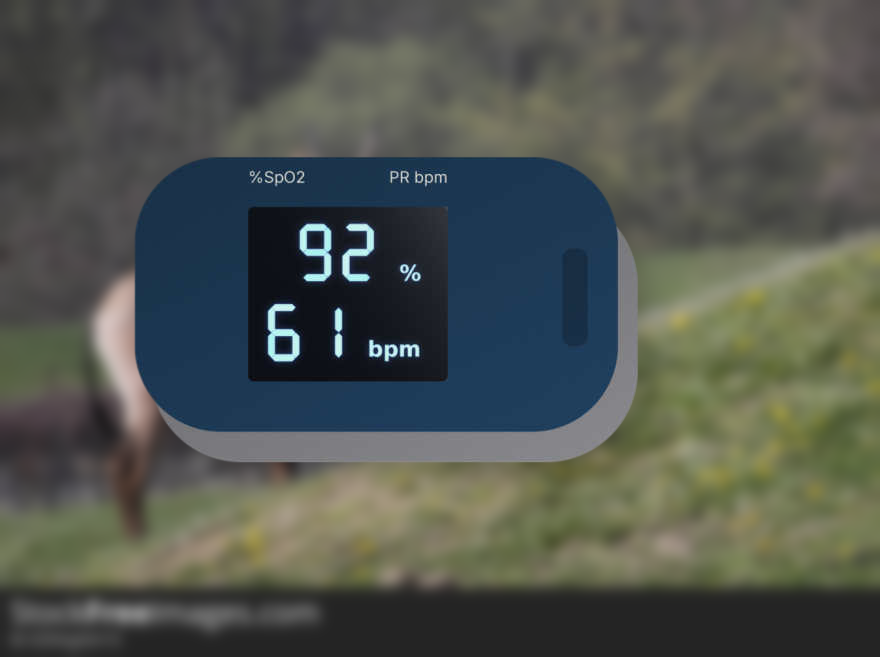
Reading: 61,bpm
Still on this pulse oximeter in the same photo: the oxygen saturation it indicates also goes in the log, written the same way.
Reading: 92,%
